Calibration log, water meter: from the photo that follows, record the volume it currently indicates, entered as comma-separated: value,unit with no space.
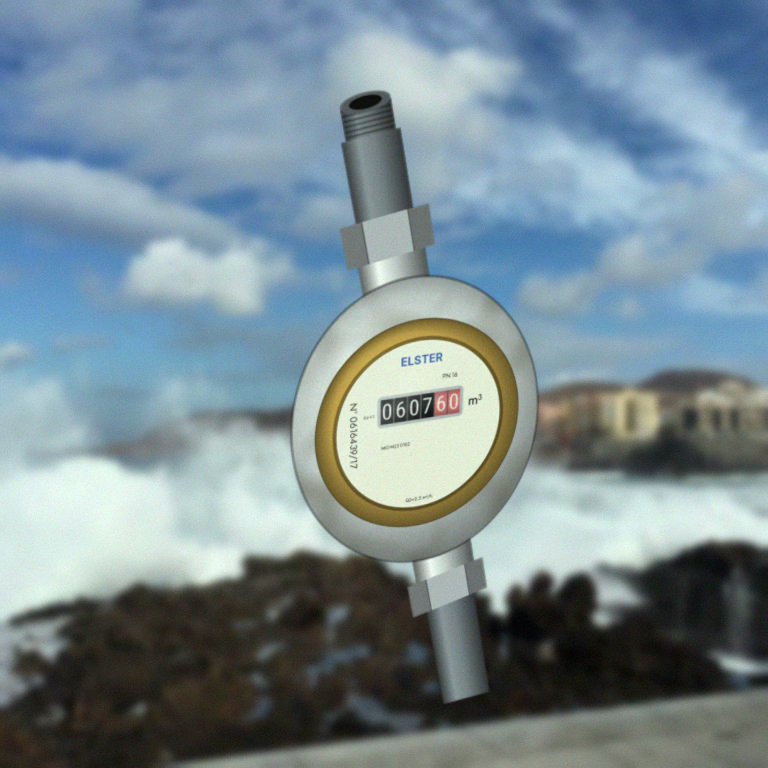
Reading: 607.60,m³
